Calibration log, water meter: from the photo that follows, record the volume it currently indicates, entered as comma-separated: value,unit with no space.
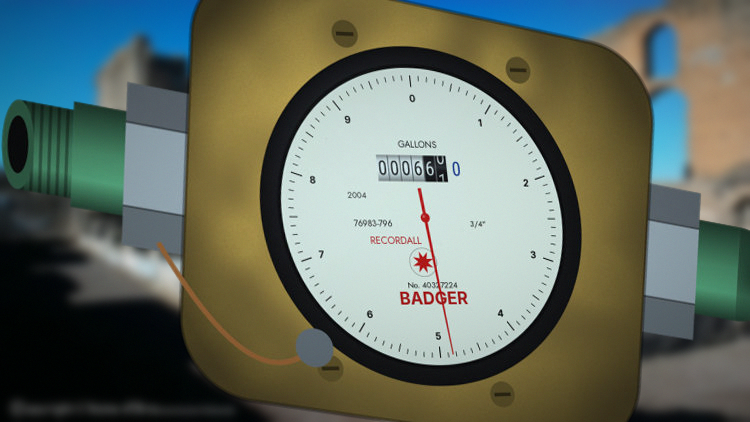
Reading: 6604.8,gal
